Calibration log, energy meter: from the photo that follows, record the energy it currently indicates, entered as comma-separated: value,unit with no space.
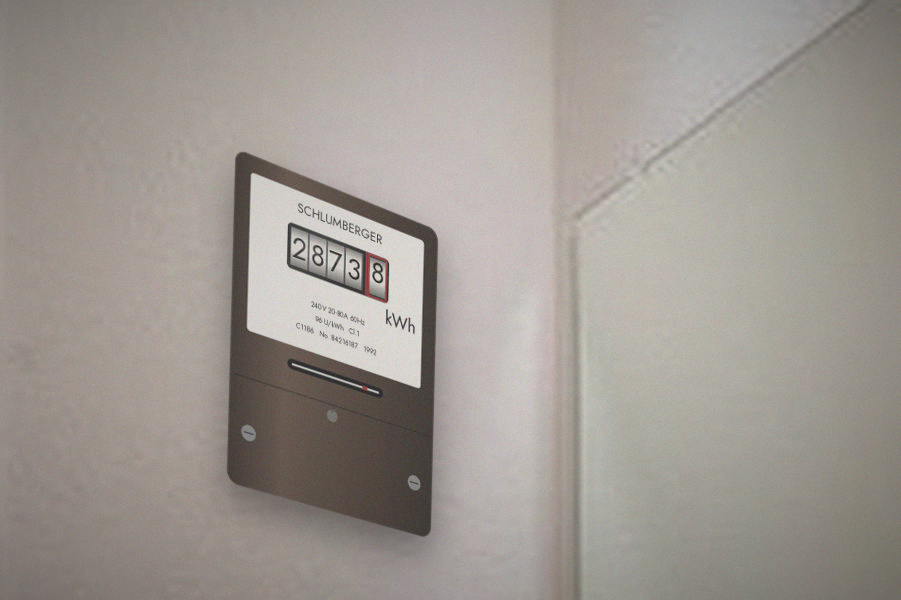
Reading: 2873.8,kWh
